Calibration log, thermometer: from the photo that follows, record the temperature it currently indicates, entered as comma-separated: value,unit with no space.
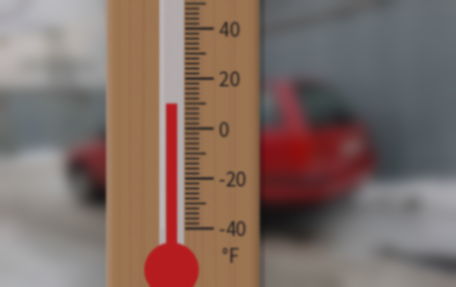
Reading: 10,°F
